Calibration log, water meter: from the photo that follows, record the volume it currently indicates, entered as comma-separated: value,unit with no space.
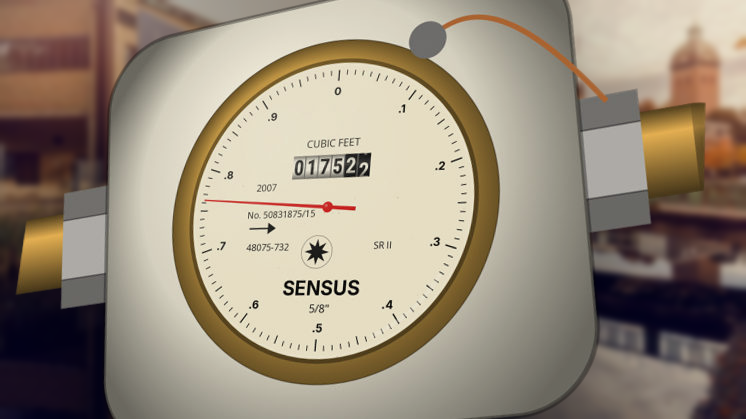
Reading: 17521.76,ft³
